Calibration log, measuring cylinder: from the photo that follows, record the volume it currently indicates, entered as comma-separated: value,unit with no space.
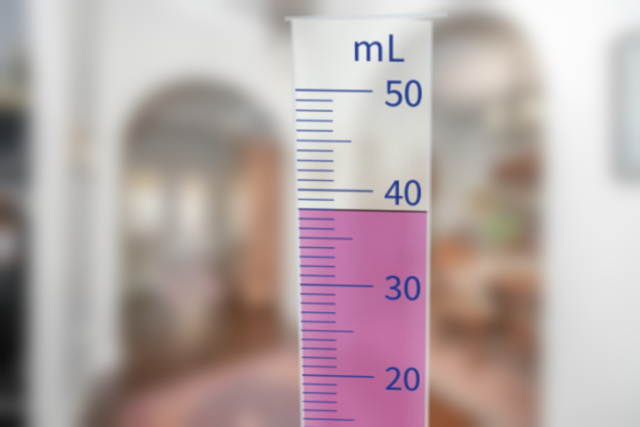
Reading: 38,mL
